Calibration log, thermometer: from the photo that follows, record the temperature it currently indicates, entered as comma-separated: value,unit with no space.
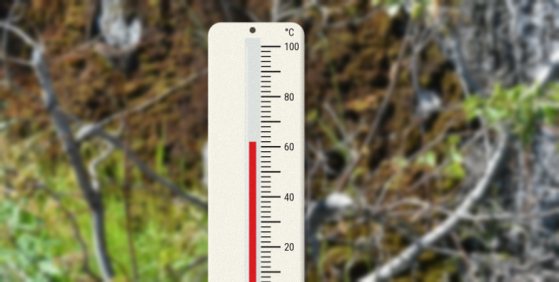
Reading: 62,°C
